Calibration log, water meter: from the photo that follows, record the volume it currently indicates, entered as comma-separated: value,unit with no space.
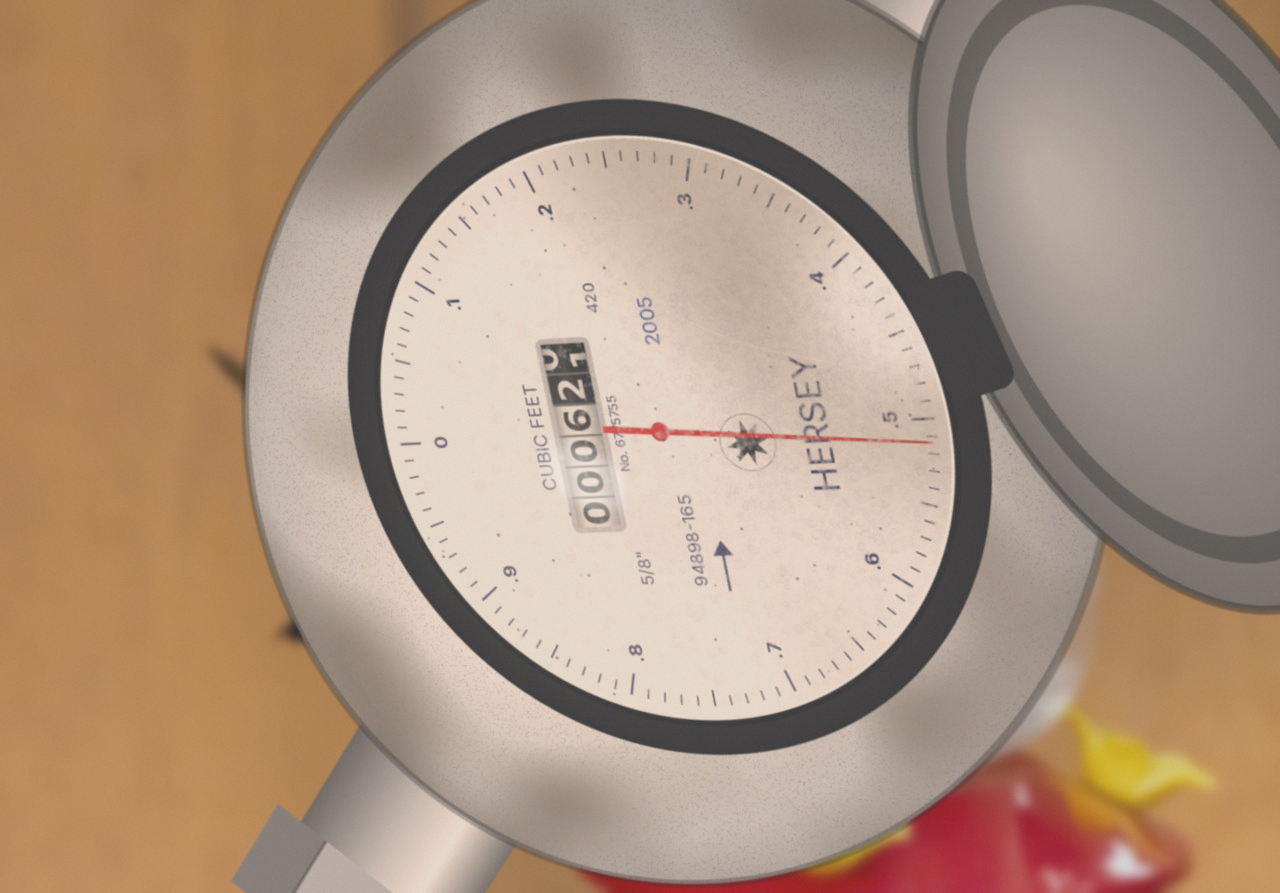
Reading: 620.51,ft³
